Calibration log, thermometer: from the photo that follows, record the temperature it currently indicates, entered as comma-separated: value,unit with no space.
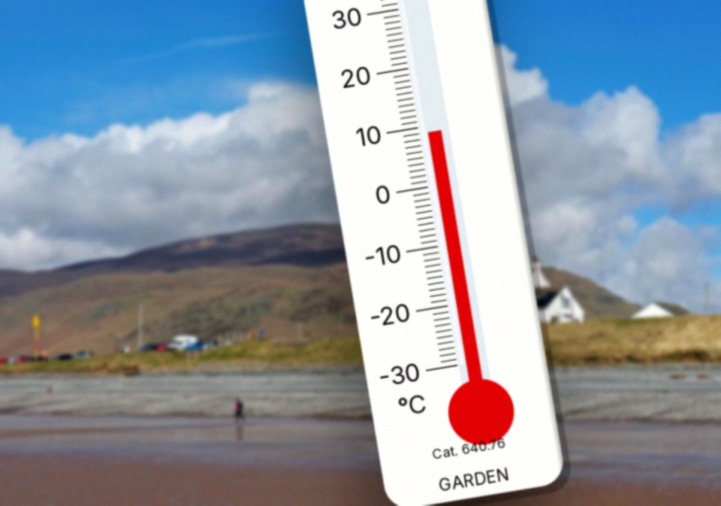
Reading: 9,°C
